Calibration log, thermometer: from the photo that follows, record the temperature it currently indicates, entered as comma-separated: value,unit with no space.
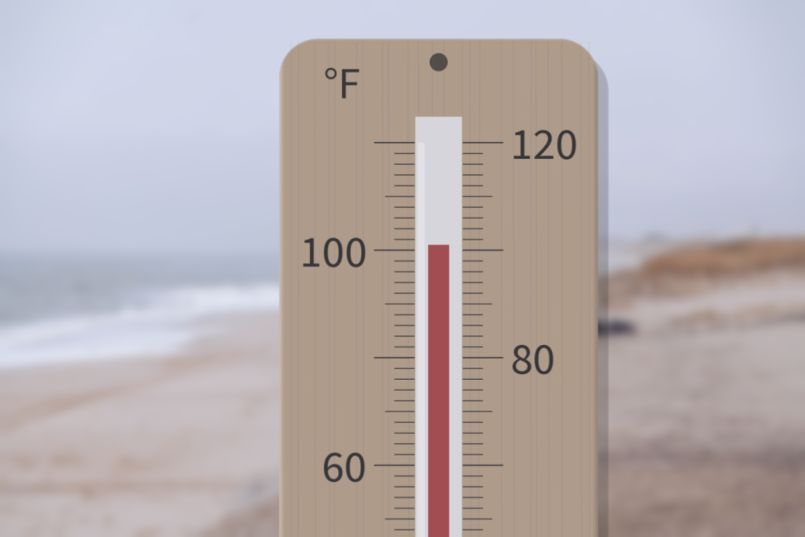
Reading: 101,°F
